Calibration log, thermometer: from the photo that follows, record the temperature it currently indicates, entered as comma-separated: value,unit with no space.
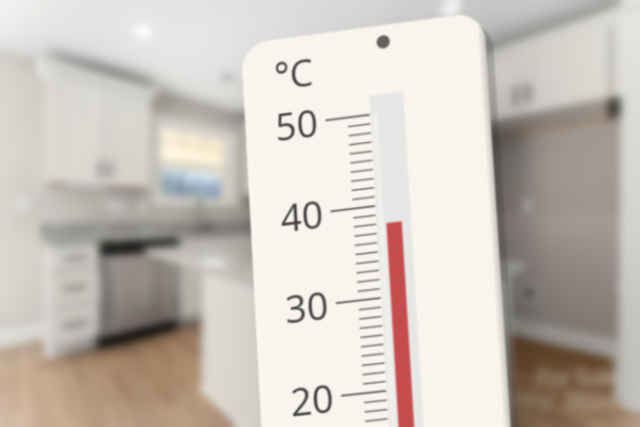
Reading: 38,°C
